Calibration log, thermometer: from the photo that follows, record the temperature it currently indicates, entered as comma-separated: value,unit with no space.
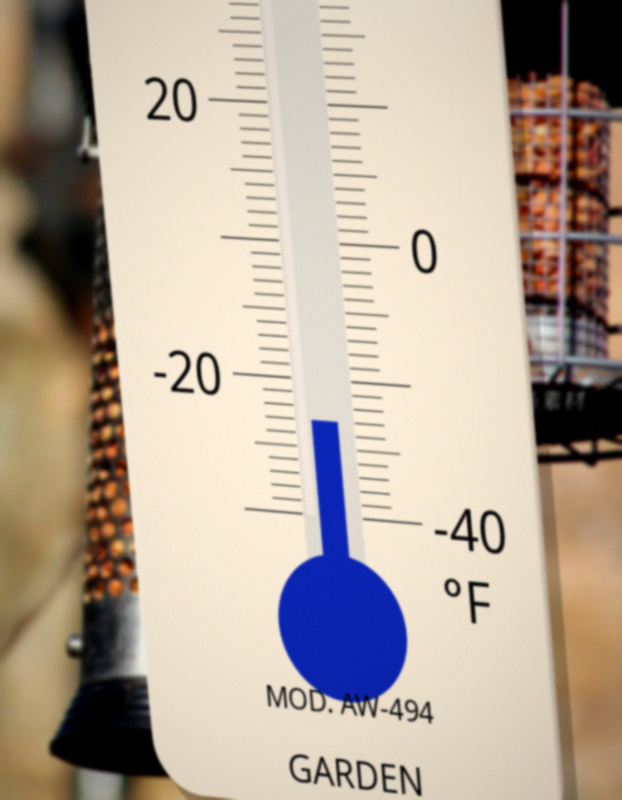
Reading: -26,°F
